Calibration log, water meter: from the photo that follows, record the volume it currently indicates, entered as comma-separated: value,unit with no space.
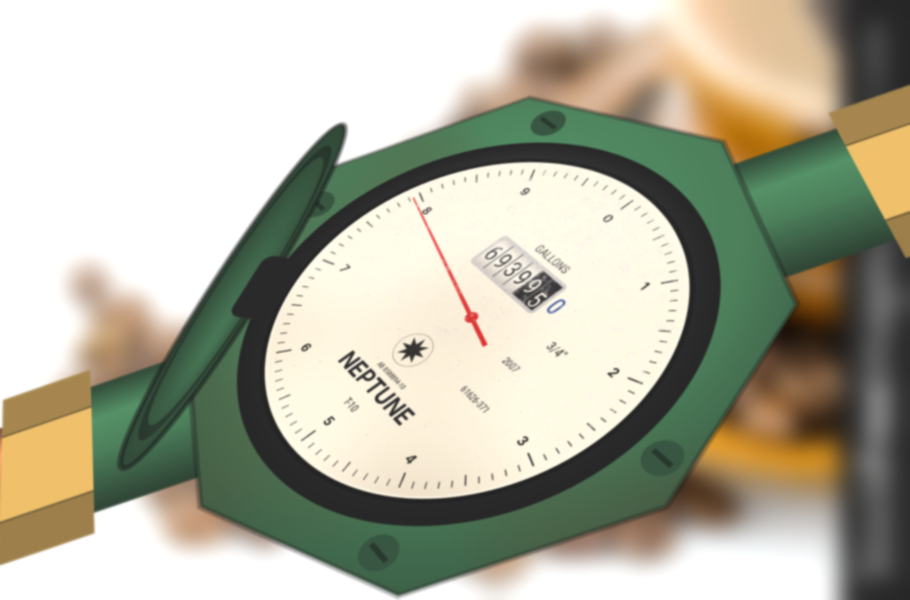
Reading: 6939947.9,gal
